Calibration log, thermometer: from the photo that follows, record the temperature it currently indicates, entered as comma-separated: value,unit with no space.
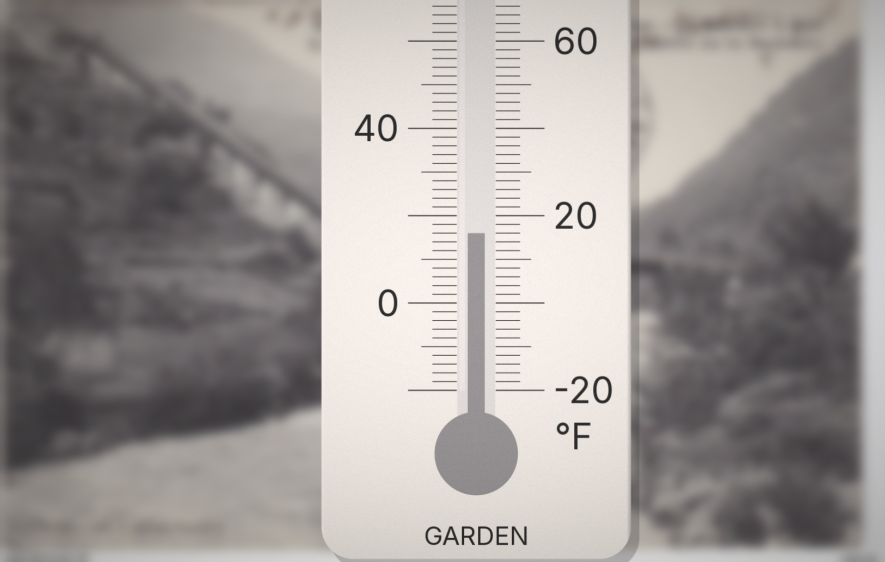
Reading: 16,°F
